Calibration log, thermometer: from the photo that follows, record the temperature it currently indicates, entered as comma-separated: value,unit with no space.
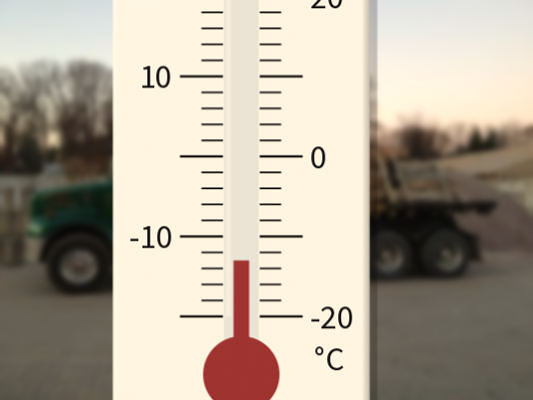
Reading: -13,°C
